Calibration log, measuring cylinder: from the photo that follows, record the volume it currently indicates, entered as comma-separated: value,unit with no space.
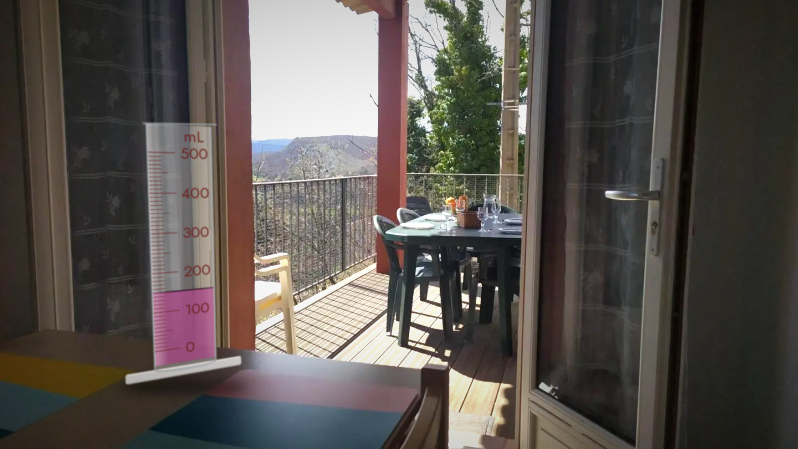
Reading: 150,mL
